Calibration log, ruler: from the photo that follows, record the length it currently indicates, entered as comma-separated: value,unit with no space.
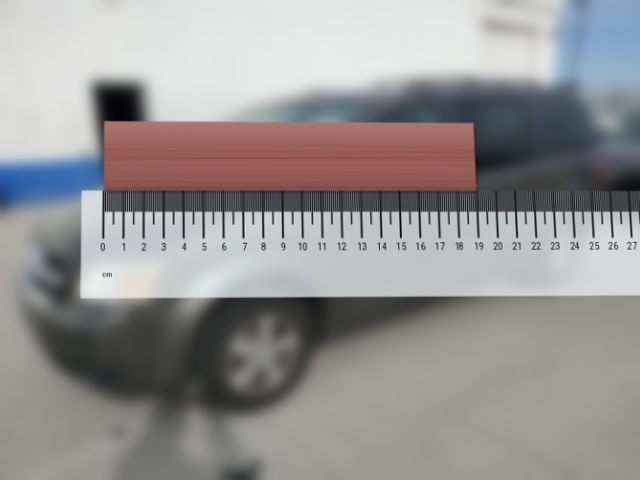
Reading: 19,cm
